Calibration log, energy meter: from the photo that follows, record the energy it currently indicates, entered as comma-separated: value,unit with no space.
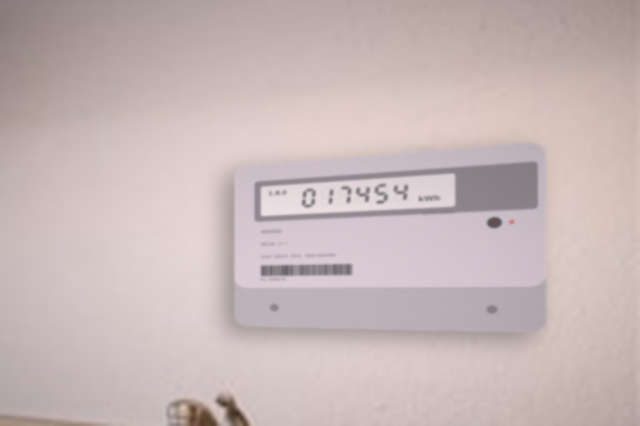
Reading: 17454,kWh
